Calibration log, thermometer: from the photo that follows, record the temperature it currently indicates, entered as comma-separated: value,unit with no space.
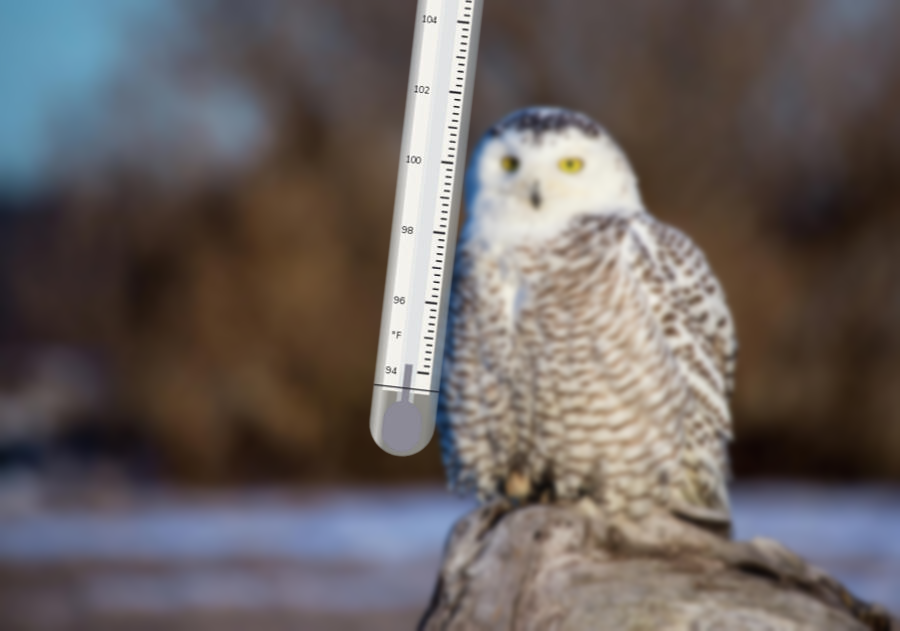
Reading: 94.2,°F
